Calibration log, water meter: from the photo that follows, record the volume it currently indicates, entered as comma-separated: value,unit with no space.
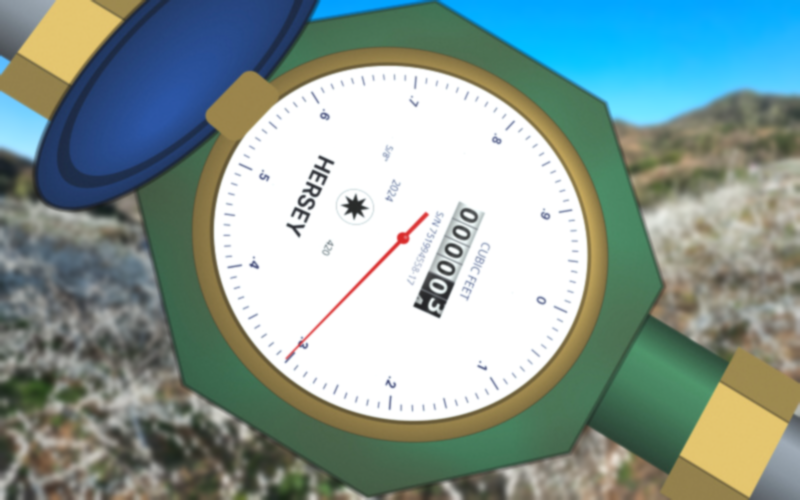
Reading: 3.30,ft³
